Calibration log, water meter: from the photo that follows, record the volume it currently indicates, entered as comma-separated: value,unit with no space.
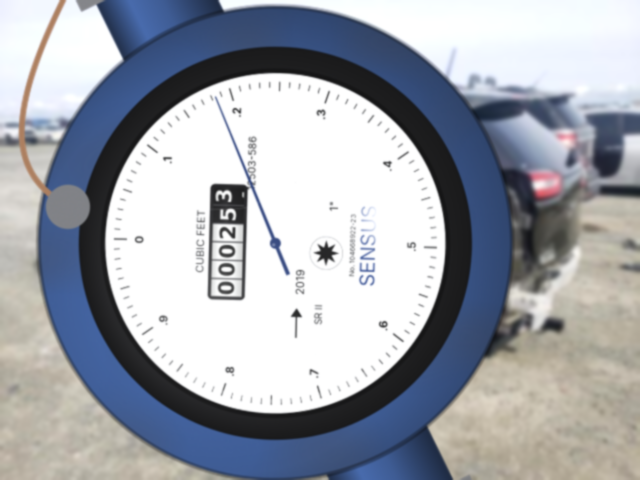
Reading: 253.18,ft³
